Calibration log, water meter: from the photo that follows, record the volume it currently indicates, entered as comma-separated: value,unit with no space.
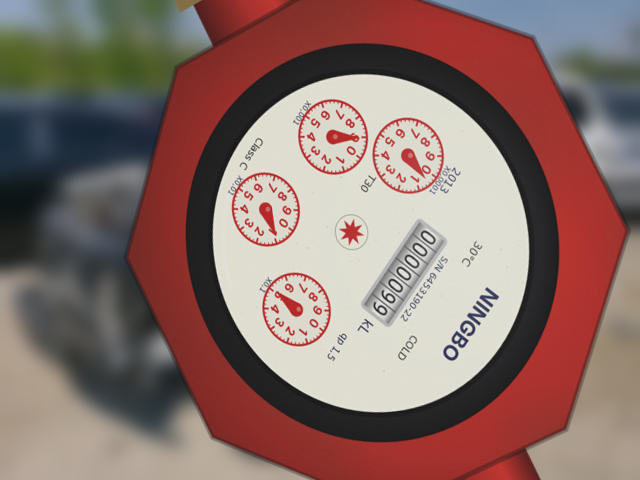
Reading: 99.5090,kL
